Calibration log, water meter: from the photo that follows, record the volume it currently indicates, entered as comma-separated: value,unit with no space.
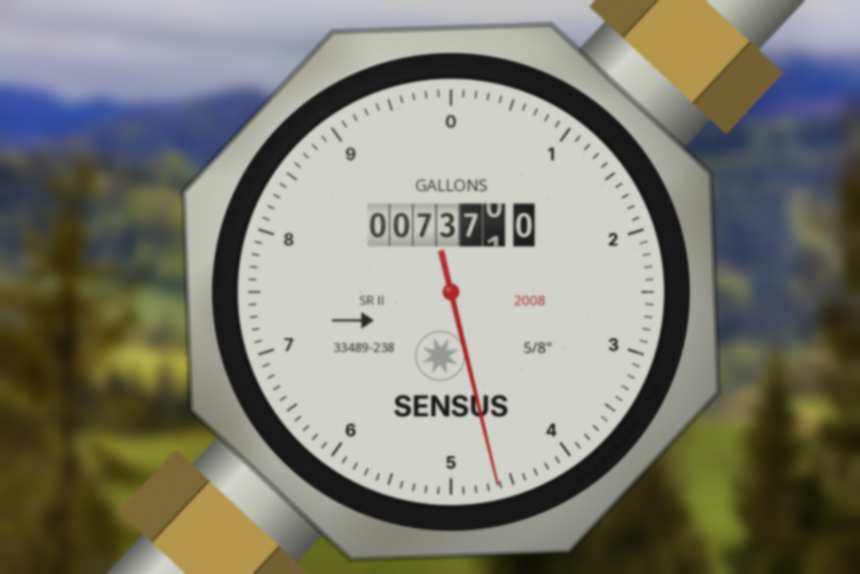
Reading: 73704.6,gal
